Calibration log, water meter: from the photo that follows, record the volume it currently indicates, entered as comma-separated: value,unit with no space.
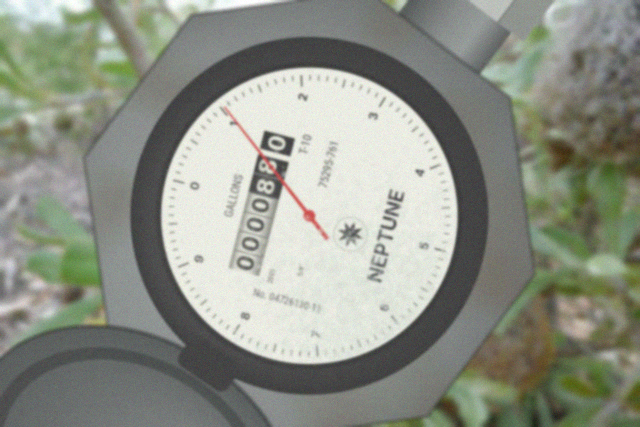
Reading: 881.0,gal
